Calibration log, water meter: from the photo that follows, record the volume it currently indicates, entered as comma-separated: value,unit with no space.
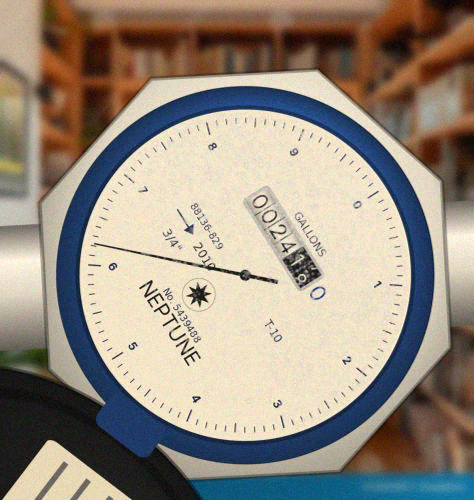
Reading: 24176.2,gal
